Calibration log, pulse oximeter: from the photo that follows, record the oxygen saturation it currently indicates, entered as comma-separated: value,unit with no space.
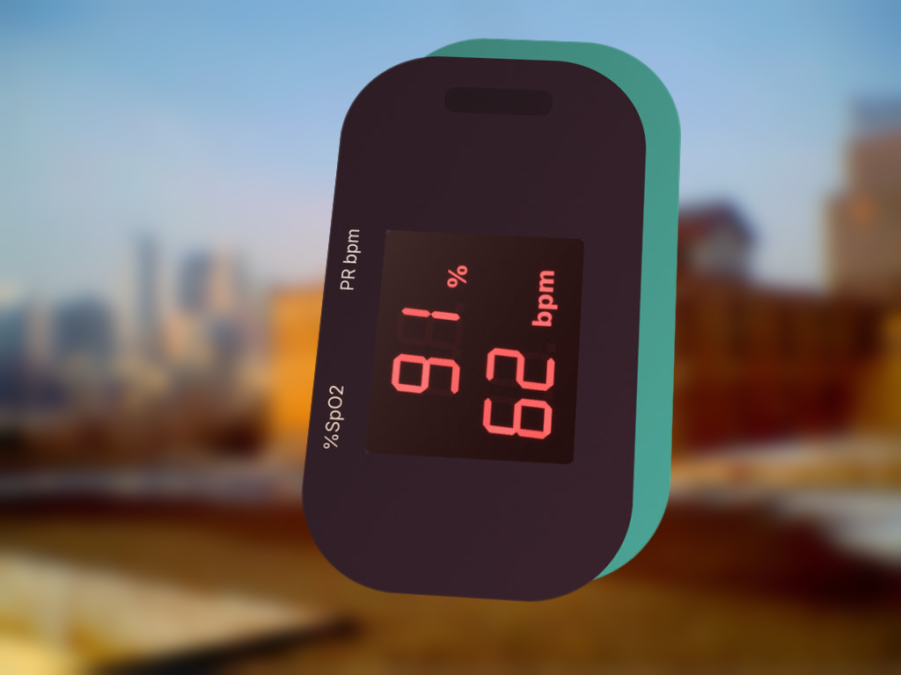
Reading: 91,%
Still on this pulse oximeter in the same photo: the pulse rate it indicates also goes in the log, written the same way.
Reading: 62,bpm
